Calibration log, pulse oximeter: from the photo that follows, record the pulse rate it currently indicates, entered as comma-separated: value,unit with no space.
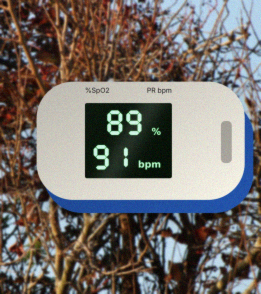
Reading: 91,bpm
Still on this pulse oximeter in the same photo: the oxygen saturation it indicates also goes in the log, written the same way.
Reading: 89,%
